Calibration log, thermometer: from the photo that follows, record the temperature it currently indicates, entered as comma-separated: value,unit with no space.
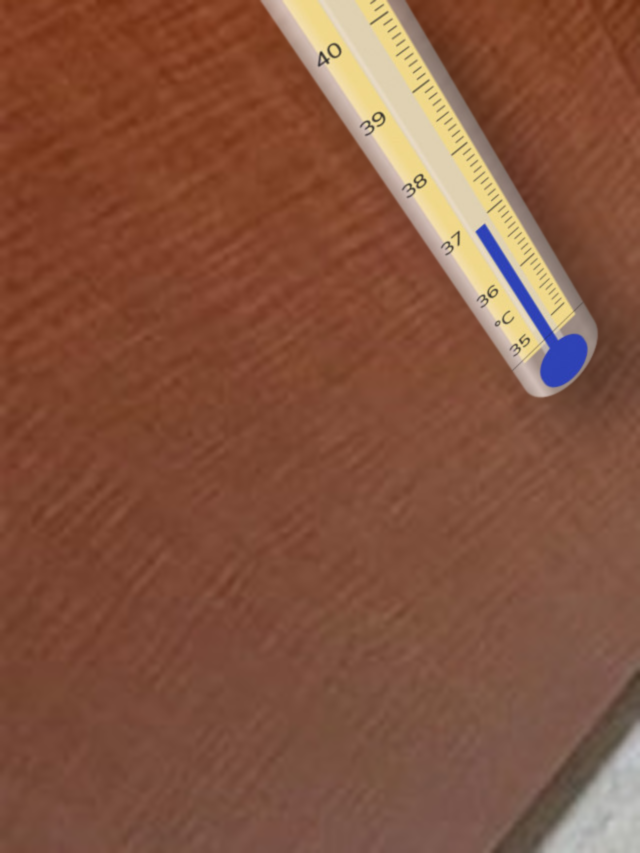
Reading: 36.9,°C
